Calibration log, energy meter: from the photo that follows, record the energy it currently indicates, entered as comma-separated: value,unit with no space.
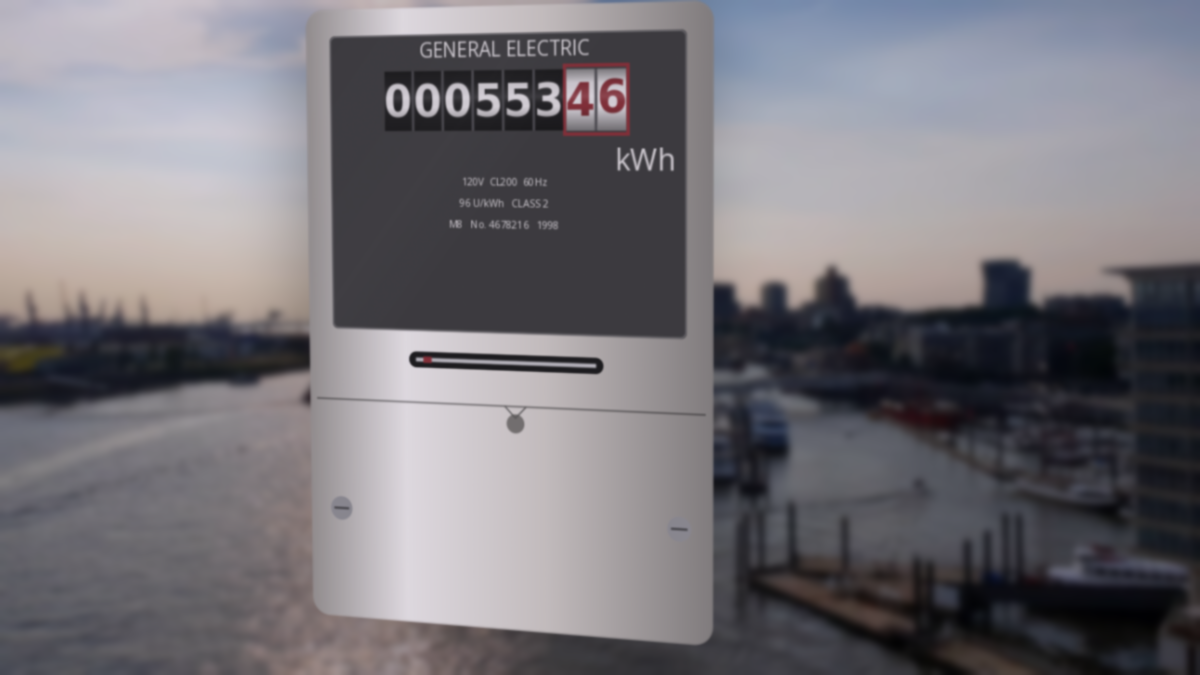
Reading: 553.46,kWh
